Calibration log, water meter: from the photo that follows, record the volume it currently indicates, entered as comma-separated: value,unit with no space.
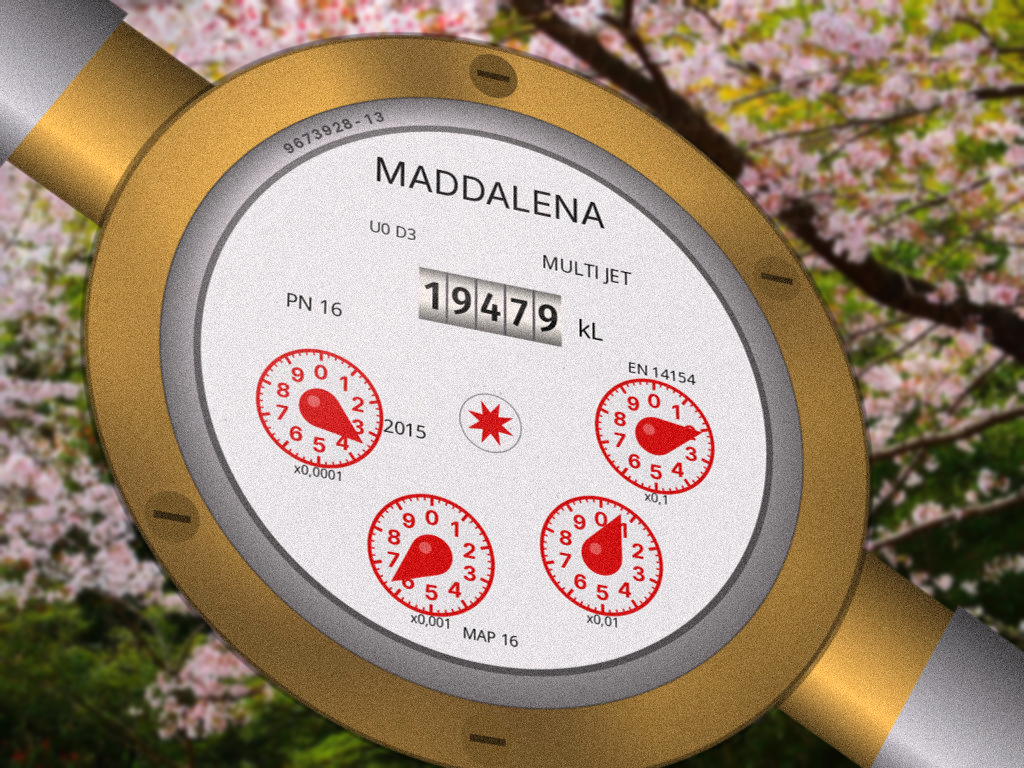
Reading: 19479.2063,kL
